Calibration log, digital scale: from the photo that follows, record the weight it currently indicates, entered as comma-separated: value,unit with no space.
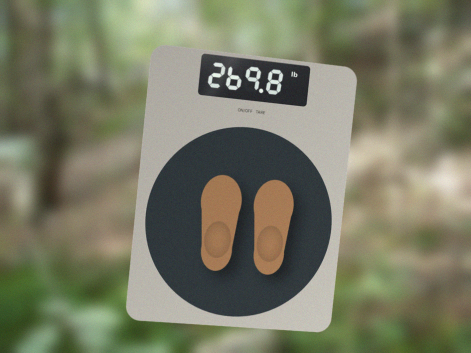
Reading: 269.8,lb
